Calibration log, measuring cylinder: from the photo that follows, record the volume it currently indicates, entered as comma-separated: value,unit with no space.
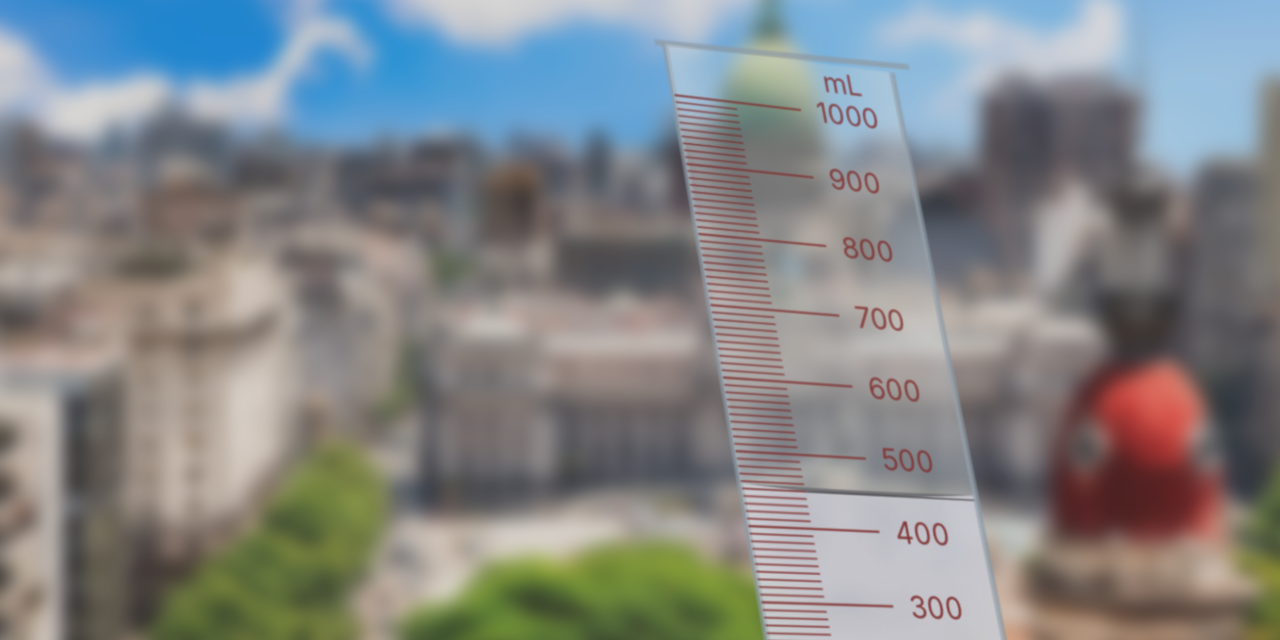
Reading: 450,mL
